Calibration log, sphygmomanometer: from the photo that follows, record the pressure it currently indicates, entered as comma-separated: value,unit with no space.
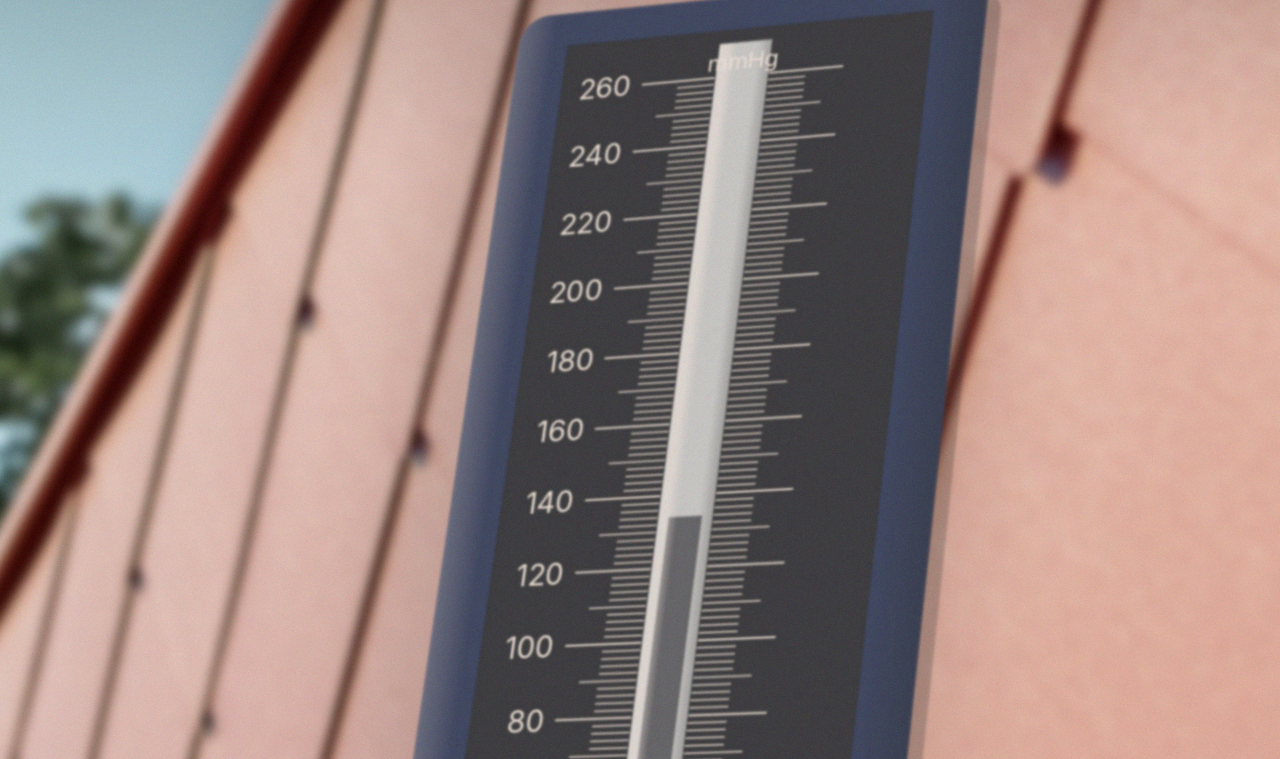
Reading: 134,mmHg
